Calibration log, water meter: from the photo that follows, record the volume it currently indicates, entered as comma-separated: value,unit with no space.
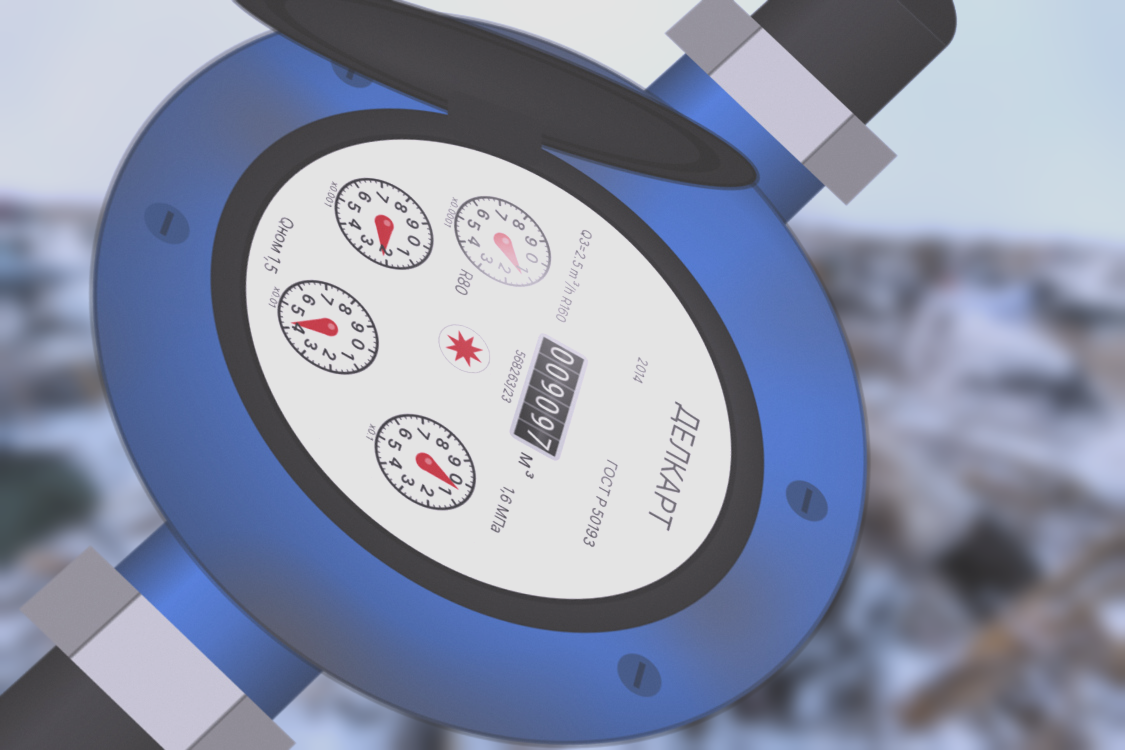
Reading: 9097.0421,m³
